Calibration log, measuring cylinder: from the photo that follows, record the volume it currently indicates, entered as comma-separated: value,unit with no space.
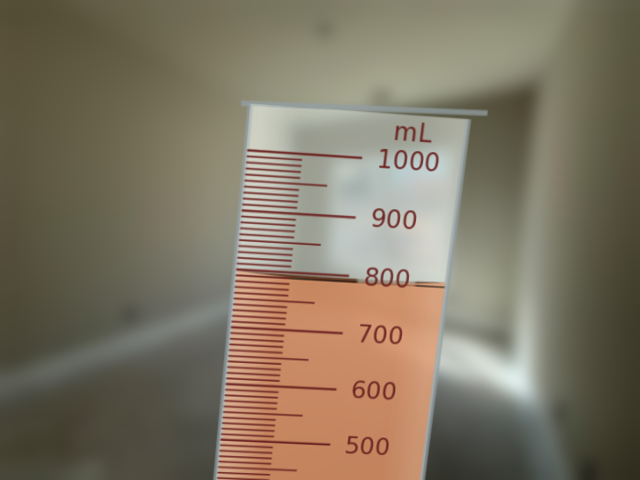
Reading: 790,mL
